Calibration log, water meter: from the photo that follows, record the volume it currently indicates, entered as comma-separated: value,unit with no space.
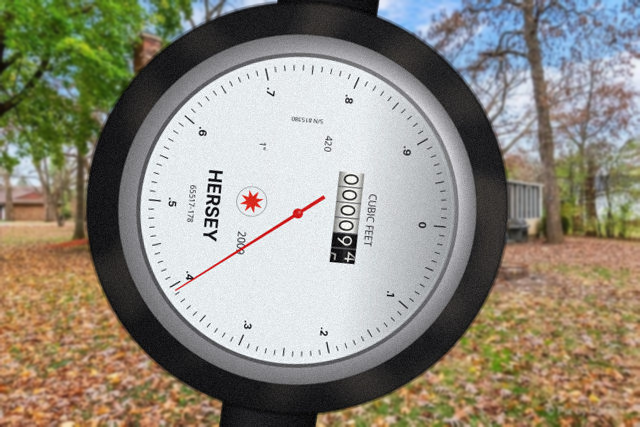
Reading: 94.39,ft³
